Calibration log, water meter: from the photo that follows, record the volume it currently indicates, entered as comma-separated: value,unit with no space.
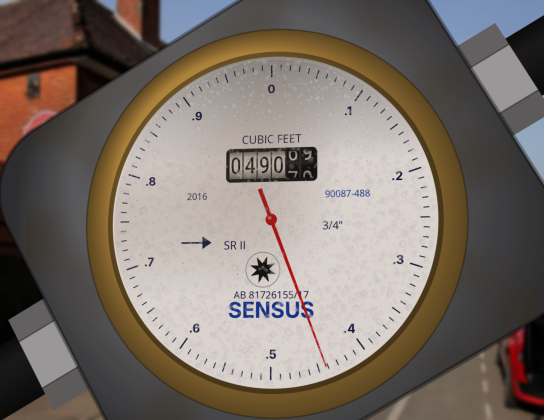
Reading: 49069.44,ft³
